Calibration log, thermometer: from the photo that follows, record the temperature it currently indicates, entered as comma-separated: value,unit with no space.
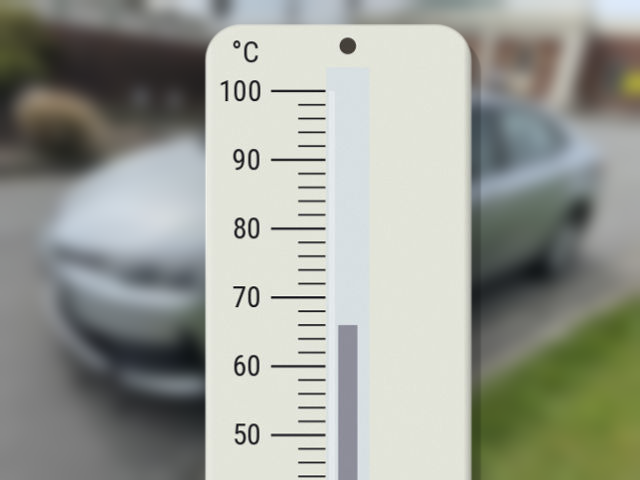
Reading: 66,°C
